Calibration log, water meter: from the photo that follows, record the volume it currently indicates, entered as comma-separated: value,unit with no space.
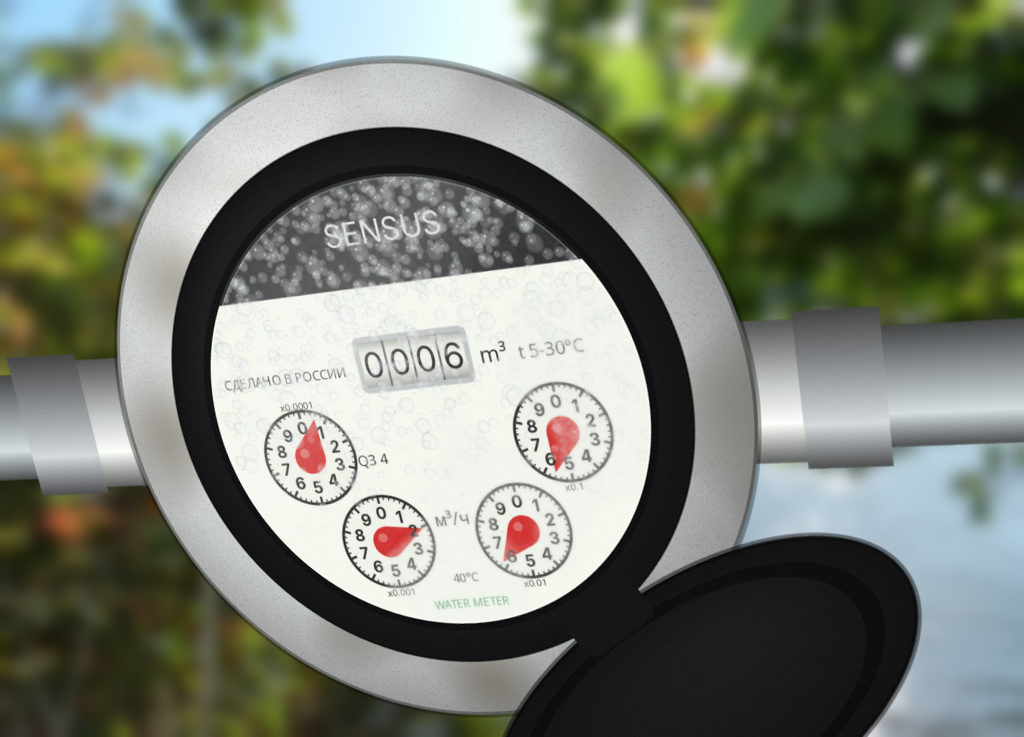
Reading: 6.5620,m³
